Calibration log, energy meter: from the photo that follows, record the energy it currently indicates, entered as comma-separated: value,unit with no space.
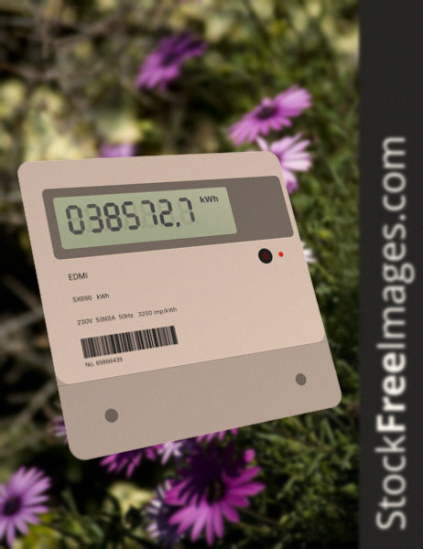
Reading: 38572.7,kWh
